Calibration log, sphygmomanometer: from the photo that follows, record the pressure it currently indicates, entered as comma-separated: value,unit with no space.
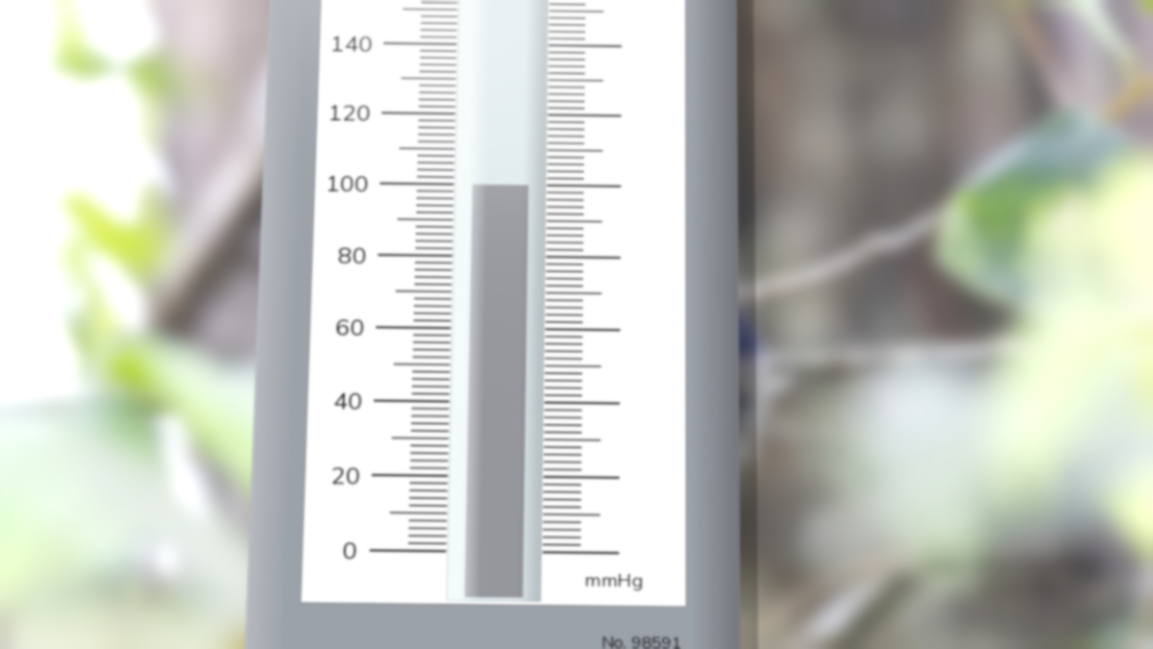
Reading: 100,mmHg
